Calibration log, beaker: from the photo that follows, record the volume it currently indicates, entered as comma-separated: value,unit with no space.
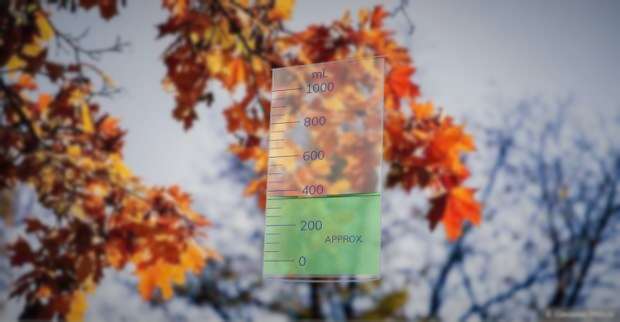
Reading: 350,mL
